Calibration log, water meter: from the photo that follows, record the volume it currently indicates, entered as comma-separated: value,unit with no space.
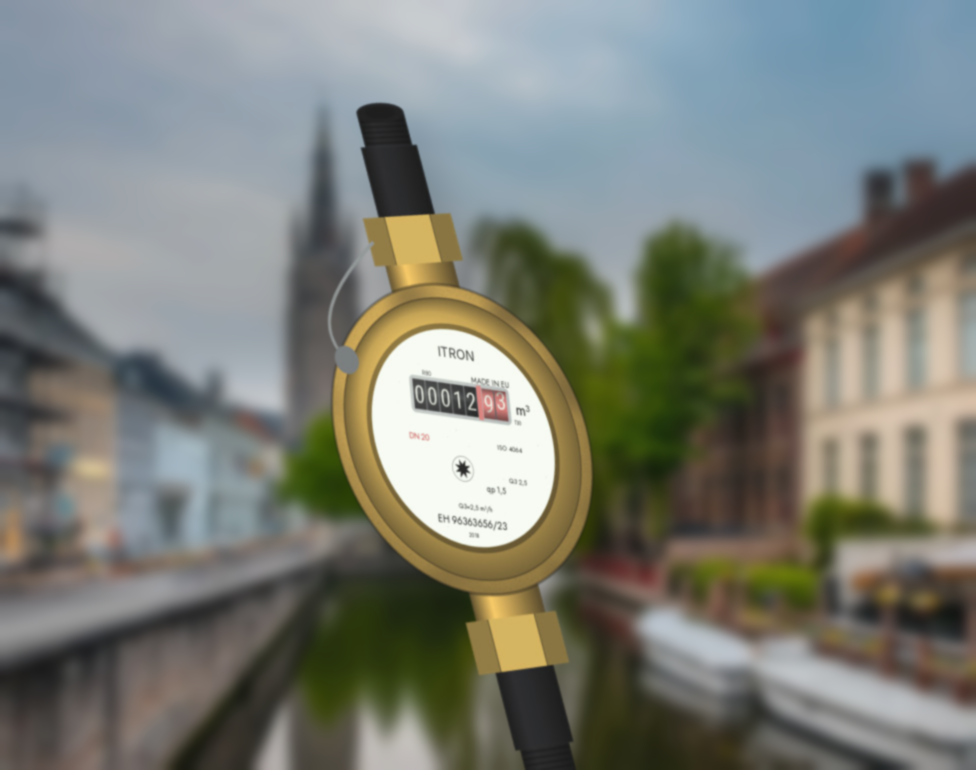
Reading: 12.93,m³
